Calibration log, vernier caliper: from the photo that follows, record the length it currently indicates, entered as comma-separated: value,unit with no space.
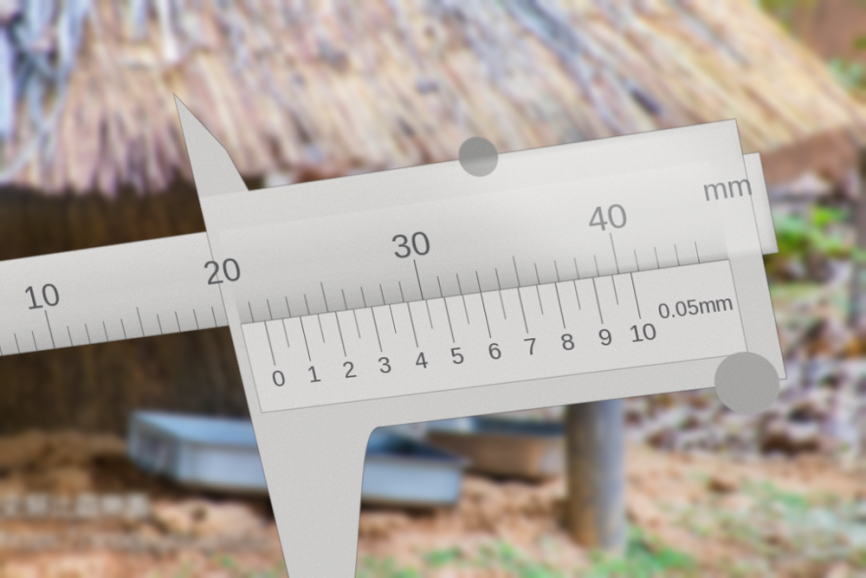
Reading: 21.6,mm
